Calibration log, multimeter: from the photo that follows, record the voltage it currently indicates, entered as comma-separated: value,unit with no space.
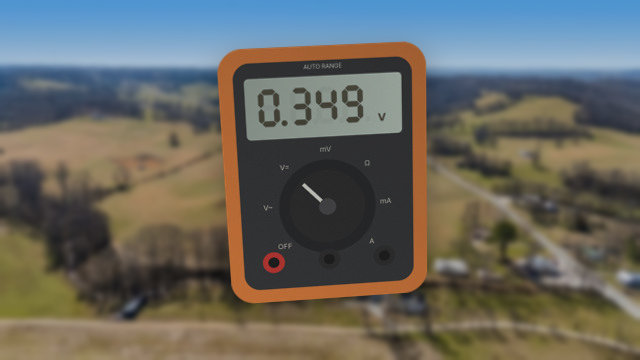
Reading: 0.349,V
